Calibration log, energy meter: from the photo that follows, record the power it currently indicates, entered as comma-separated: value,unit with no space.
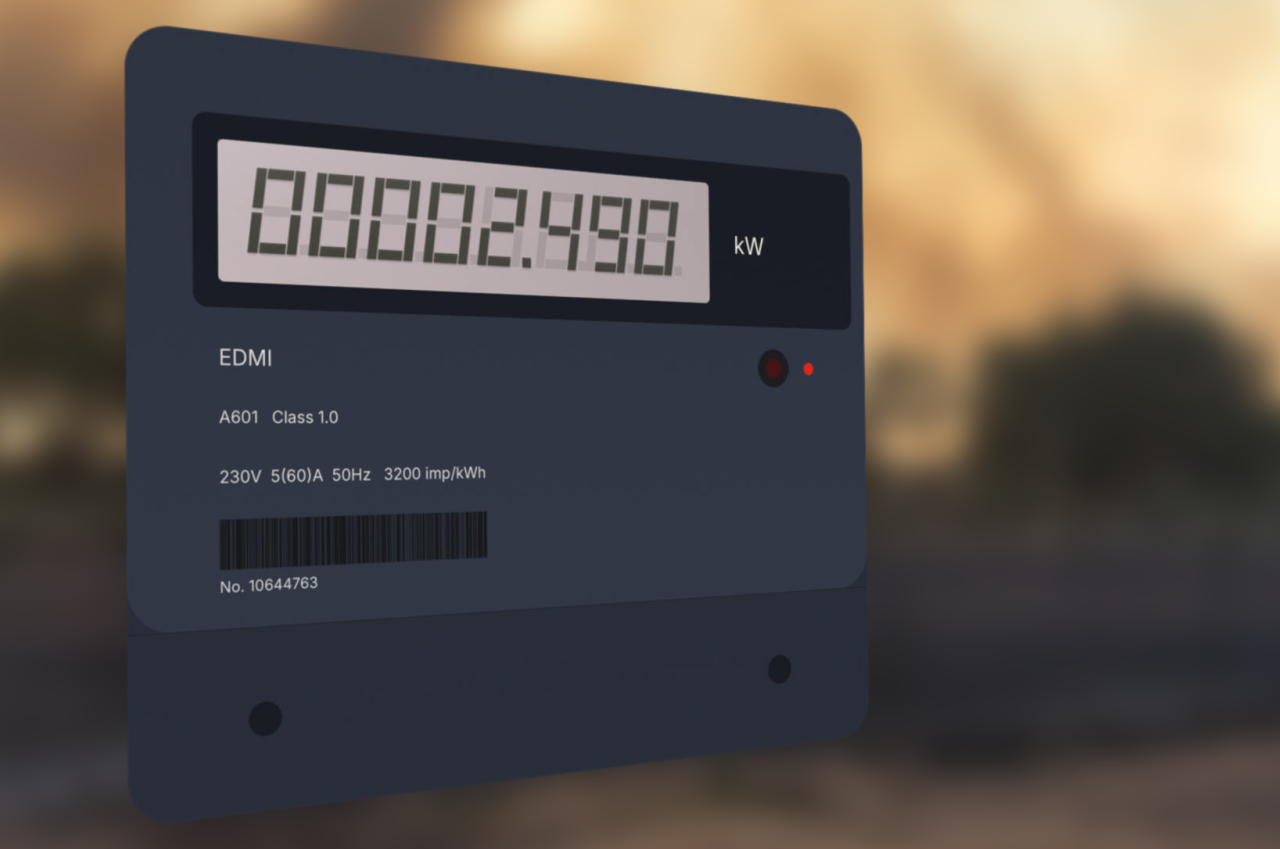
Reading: 2.490,kW
